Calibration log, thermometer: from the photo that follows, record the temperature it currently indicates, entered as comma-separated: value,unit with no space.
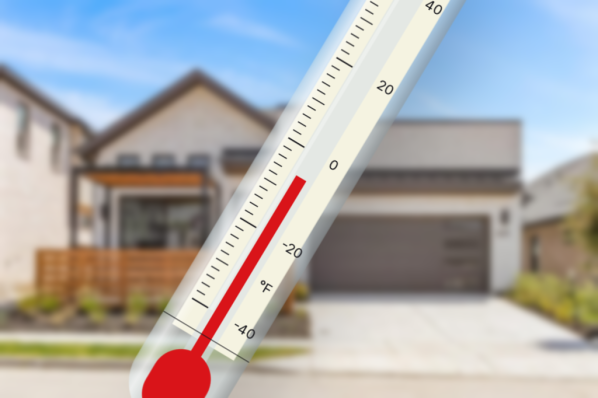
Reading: -6,°F
